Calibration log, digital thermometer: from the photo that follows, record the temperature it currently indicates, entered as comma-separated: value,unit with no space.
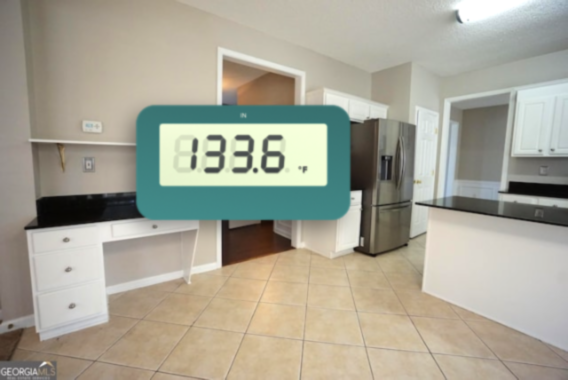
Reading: 133.6,°F
